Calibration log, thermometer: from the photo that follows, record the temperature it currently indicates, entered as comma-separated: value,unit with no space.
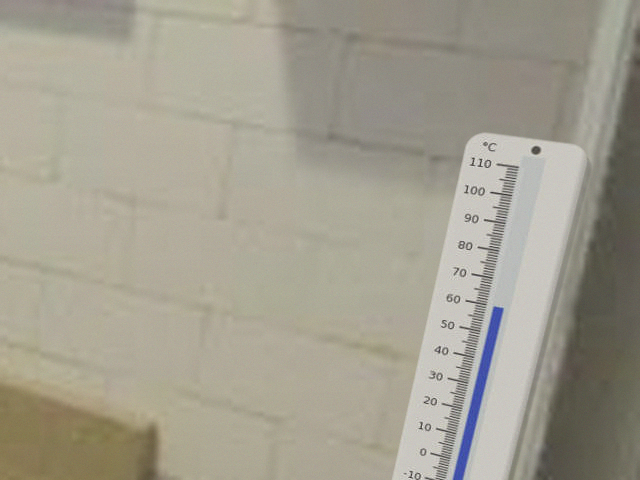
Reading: 60,°C
